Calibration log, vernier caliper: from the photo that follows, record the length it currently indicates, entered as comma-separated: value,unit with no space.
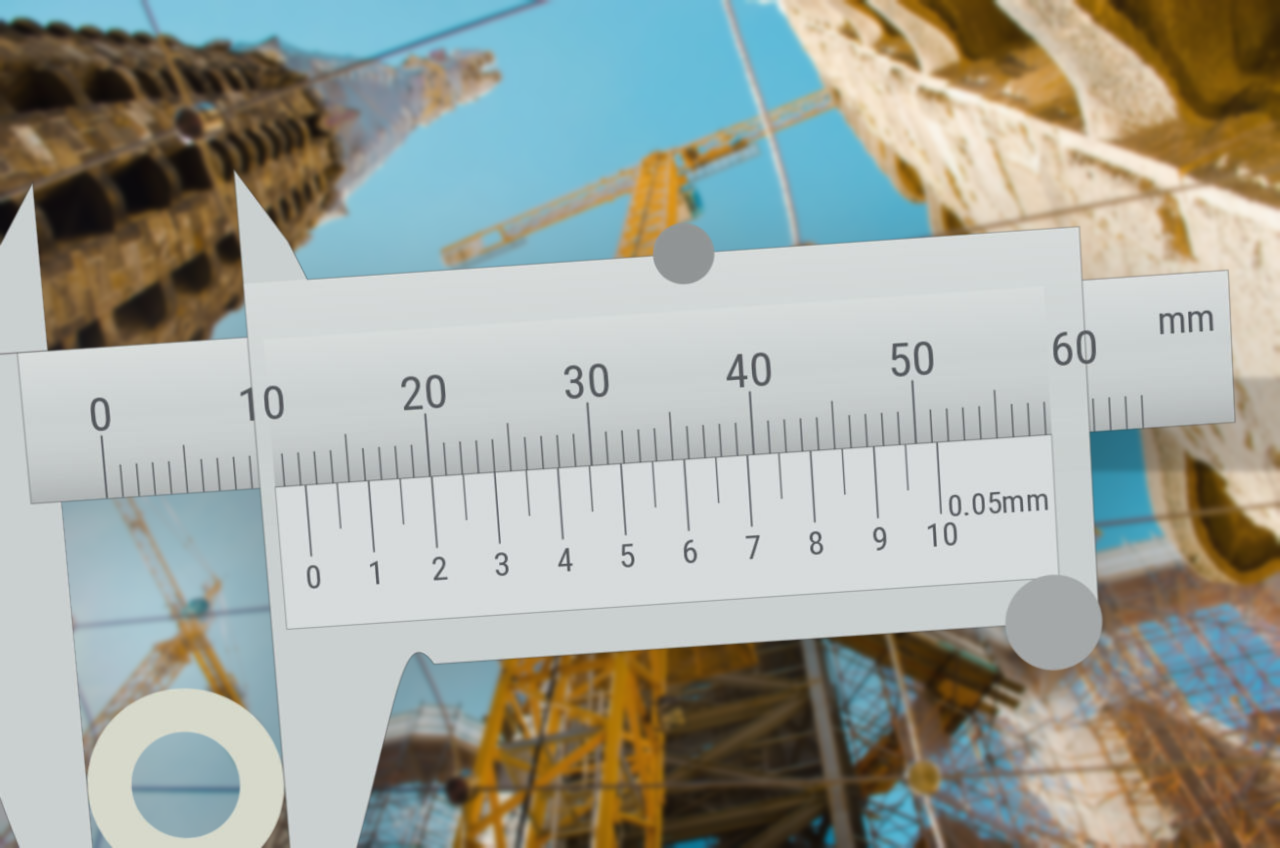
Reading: 12.3,mm
